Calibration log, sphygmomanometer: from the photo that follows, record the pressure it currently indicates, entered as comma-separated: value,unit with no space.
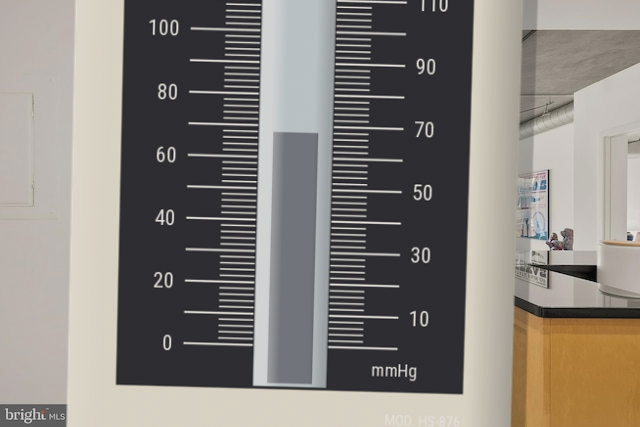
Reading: 68,mmHg
